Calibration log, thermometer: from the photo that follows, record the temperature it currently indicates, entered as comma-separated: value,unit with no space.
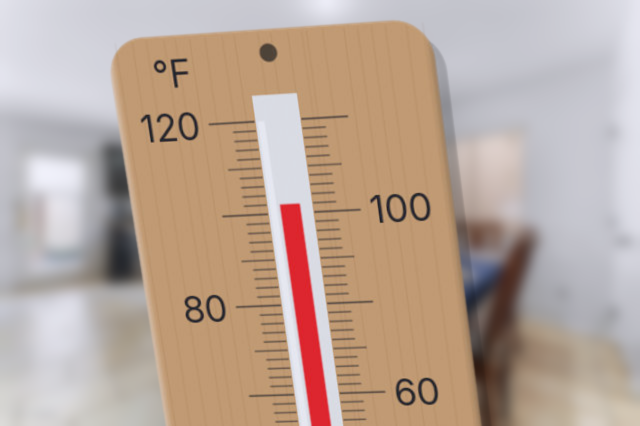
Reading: 102,°F
